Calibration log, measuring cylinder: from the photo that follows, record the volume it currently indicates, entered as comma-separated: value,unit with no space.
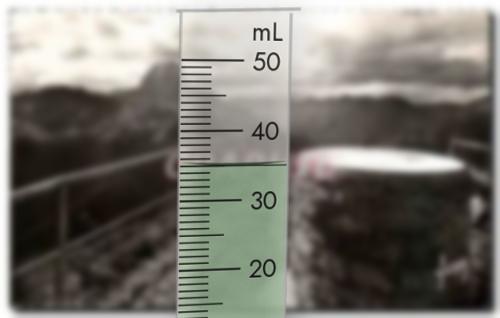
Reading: 35,mL
